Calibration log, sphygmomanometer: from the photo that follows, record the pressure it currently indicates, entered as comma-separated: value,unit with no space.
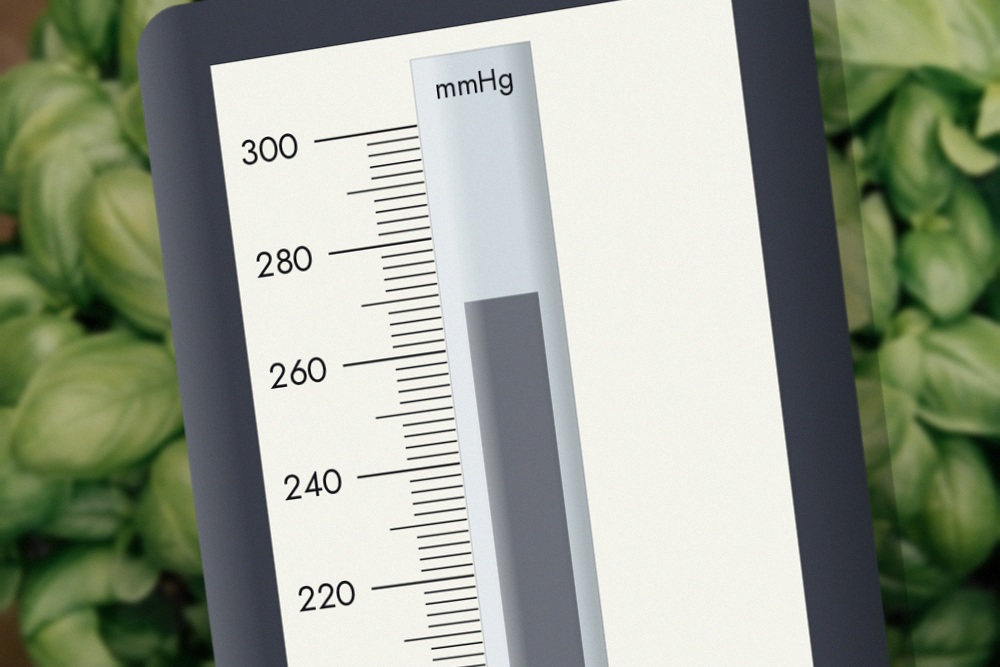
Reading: 268,mmHg
